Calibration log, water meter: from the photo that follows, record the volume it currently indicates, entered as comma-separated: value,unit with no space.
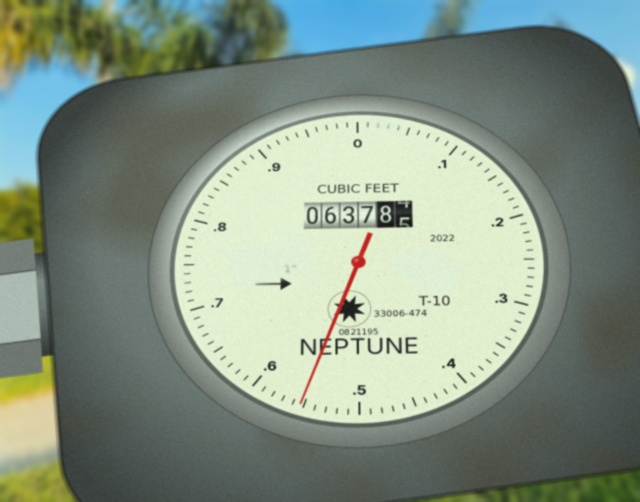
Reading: 63784.55,ft³
